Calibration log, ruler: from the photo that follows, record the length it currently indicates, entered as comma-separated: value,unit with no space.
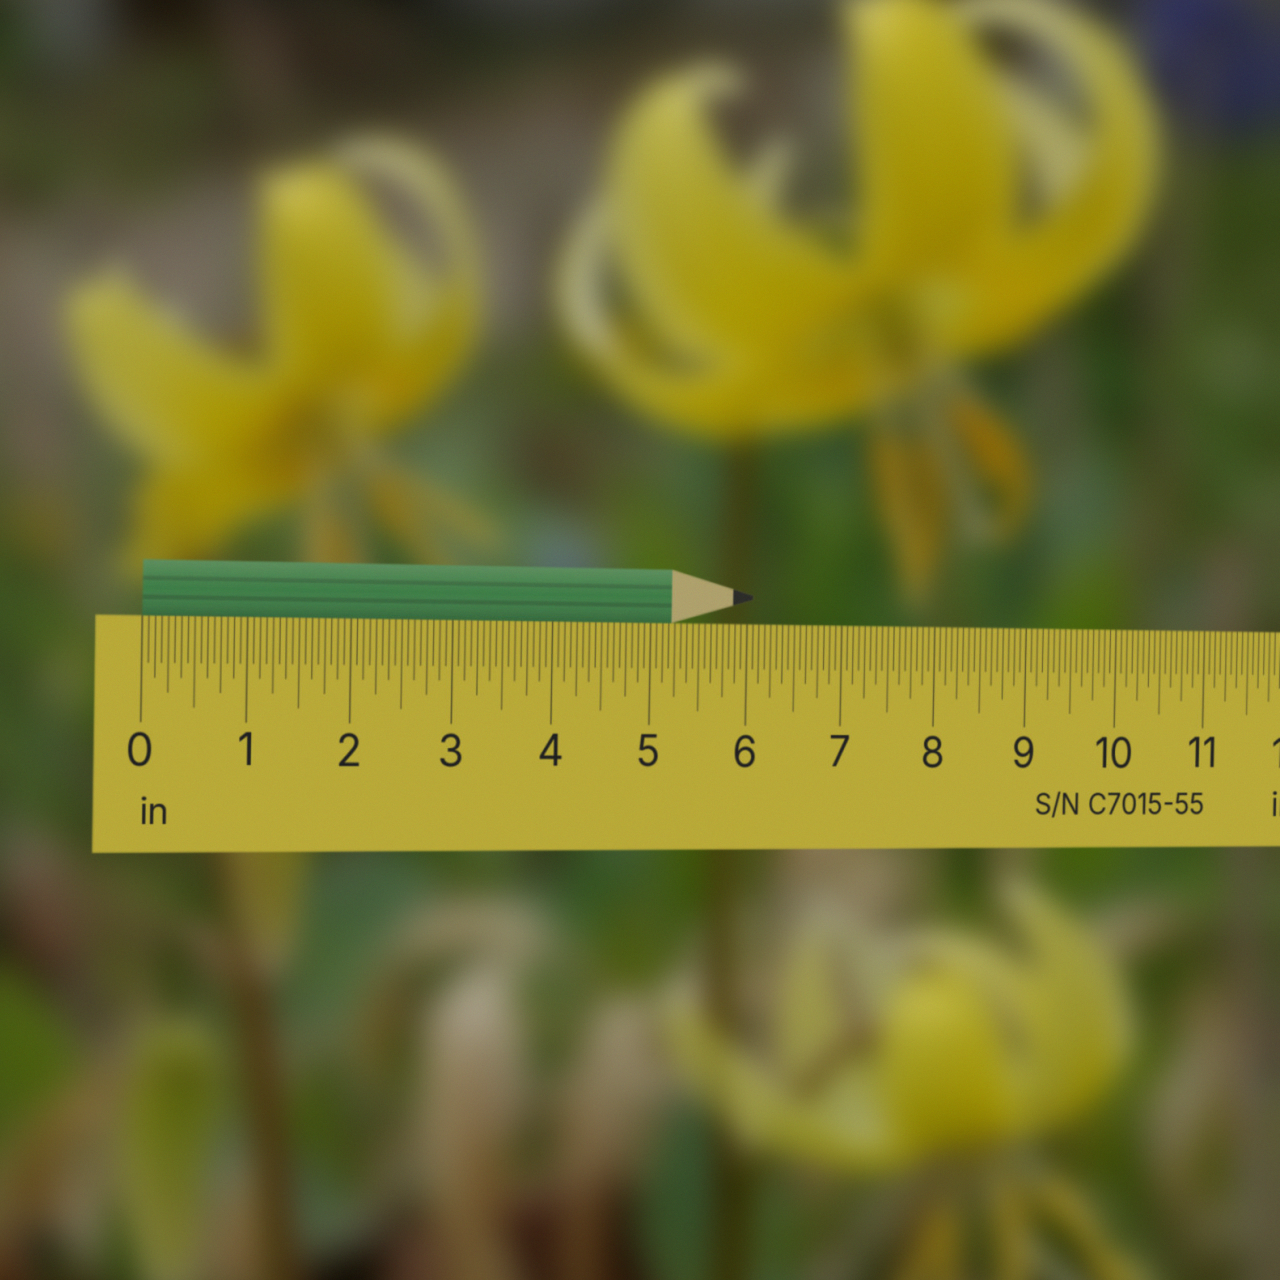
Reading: 6.0625,in
